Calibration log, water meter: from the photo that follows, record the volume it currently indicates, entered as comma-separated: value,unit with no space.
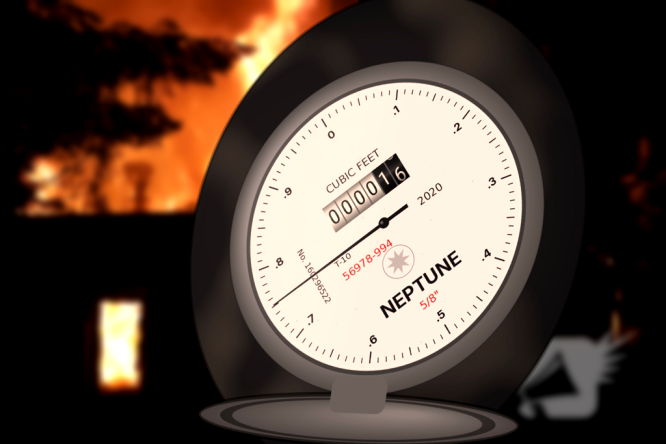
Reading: 15.75,ft³
